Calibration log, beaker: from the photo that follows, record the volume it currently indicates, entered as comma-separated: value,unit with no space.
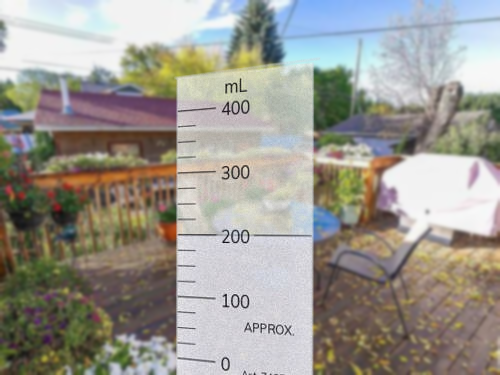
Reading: 200,mL
